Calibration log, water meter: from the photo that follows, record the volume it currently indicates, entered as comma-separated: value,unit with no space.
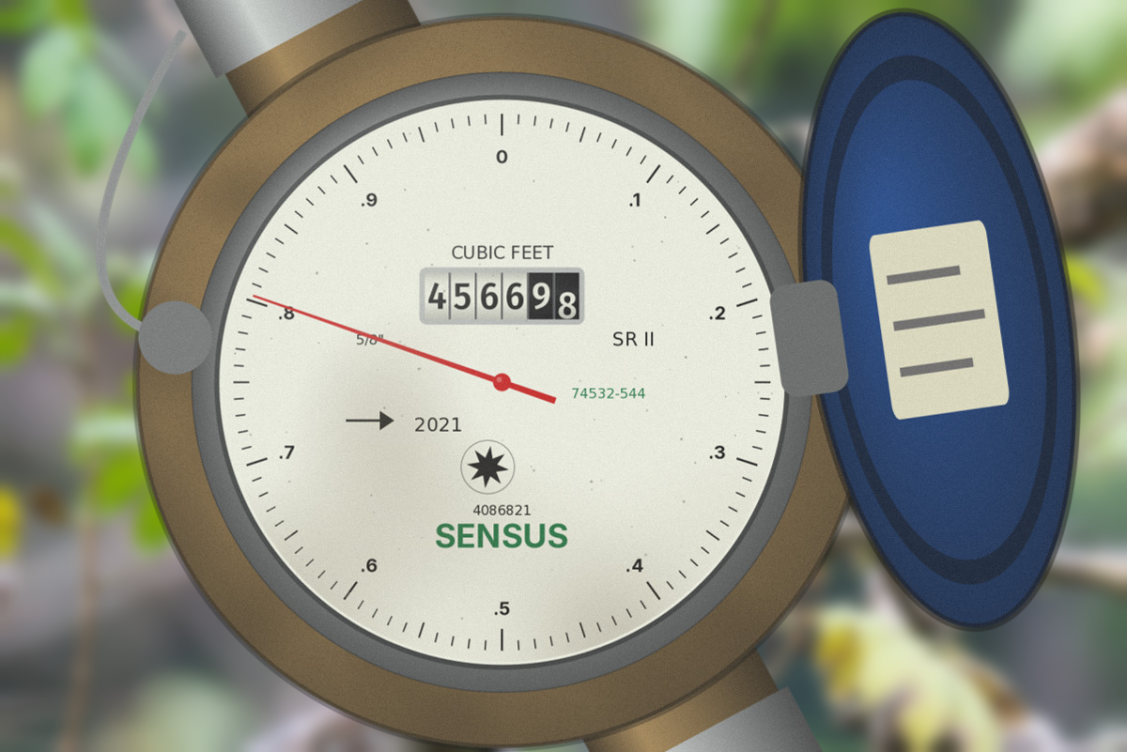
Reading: 456697.80,ft³
